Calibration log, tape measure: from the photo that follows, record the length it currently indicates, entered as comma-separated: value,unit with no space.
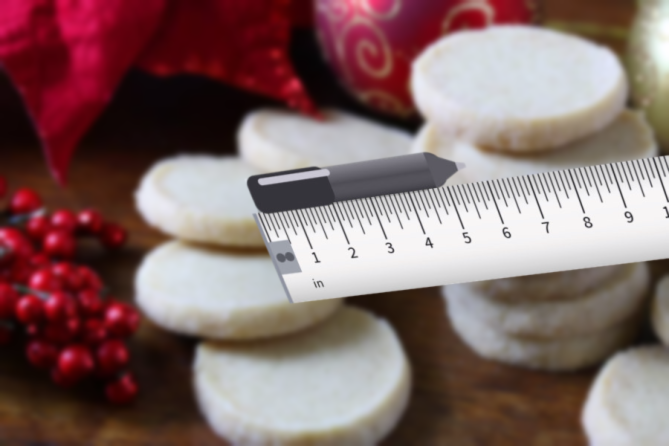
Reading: 5.625,in
